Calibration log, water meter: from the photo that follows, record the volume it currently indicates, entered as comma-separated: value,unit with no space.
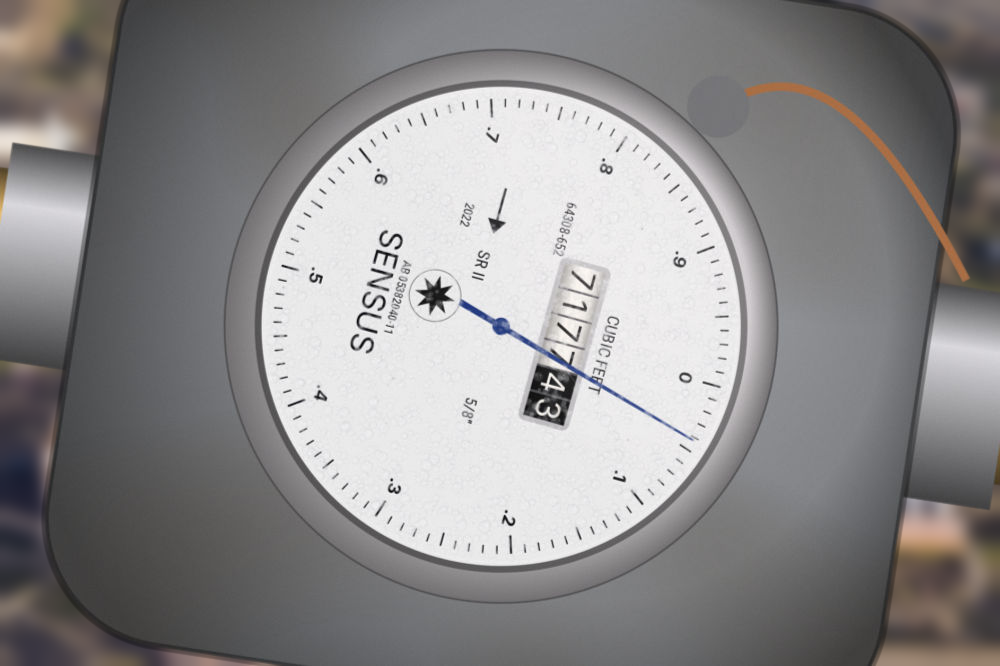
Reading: 717743.04,ft³
